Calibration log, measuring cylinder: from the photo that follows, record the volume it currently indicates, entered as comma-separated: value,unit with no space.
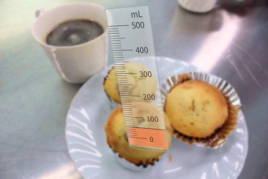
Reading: 50,mL
